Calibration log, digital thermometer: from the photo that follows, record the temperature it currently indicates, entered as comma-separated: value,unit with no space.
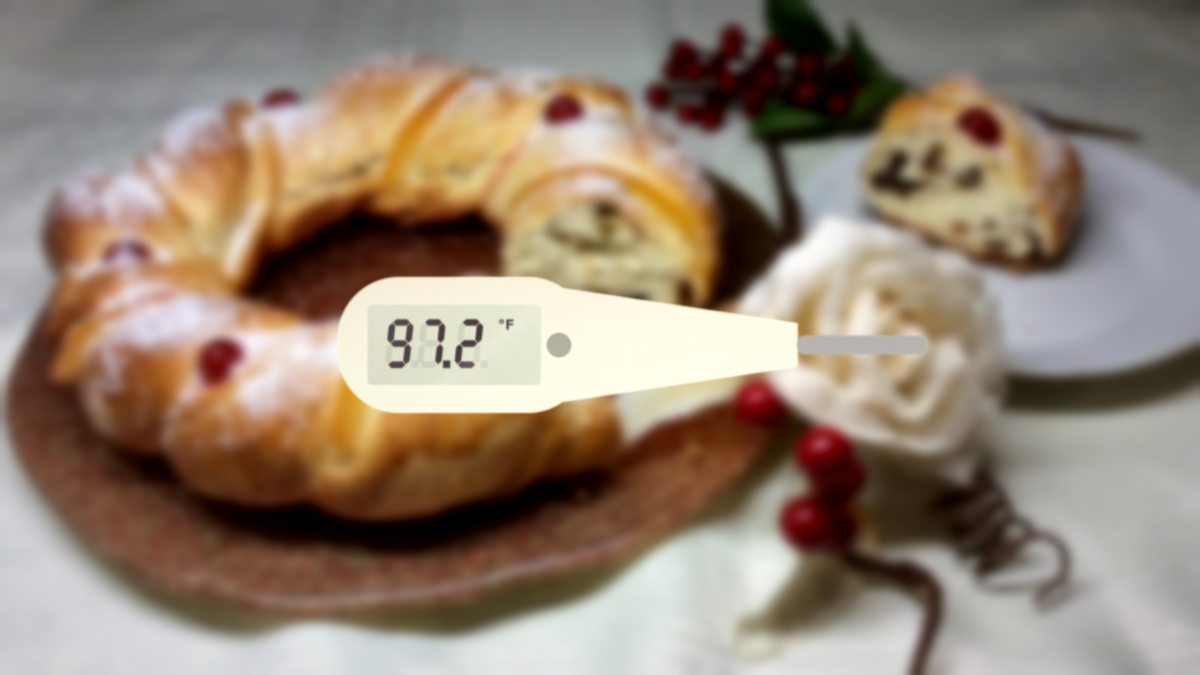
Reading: 97.2,°F
